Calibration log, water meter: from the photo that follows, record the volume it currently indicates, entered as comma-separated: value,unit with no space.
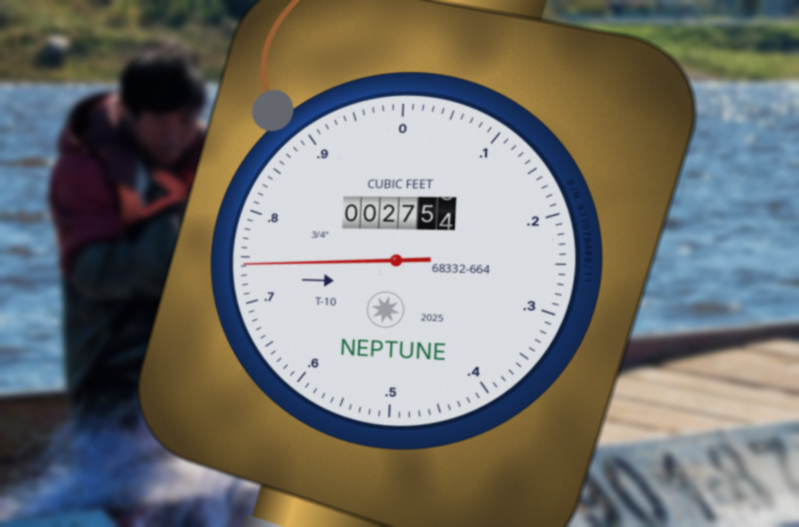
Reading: 2753.74,ft³
